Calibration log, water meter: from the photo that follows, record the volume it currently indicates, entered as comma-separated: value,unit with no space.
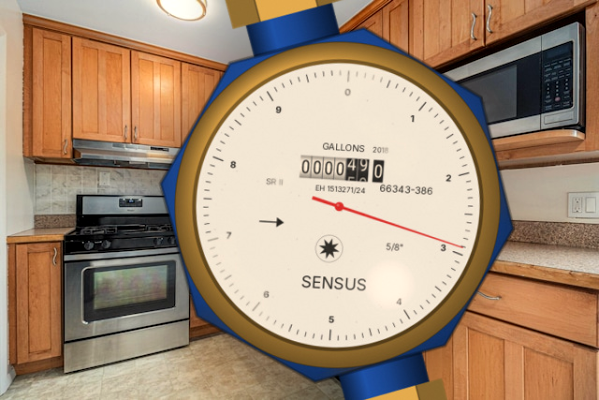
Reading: 492.9,gal
